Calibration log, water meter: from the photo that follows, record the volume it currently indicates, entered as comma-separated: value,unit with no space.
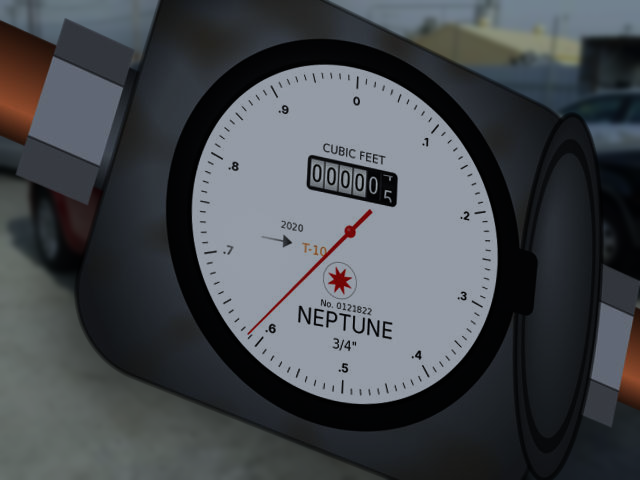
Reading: 4.61,ft³
